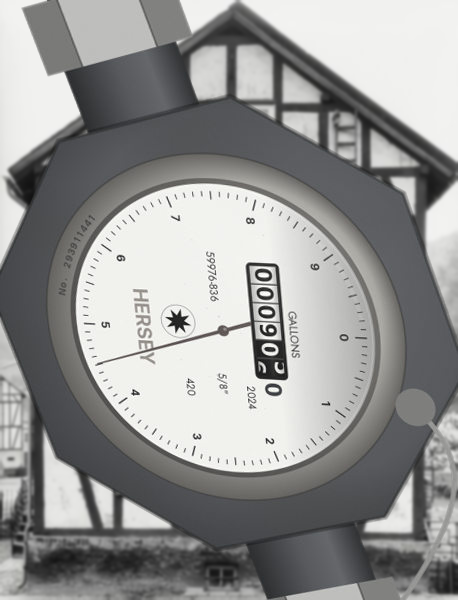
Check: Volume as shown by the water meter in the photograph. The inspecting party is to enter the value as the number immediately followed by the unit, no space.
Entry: 9054.5gal
